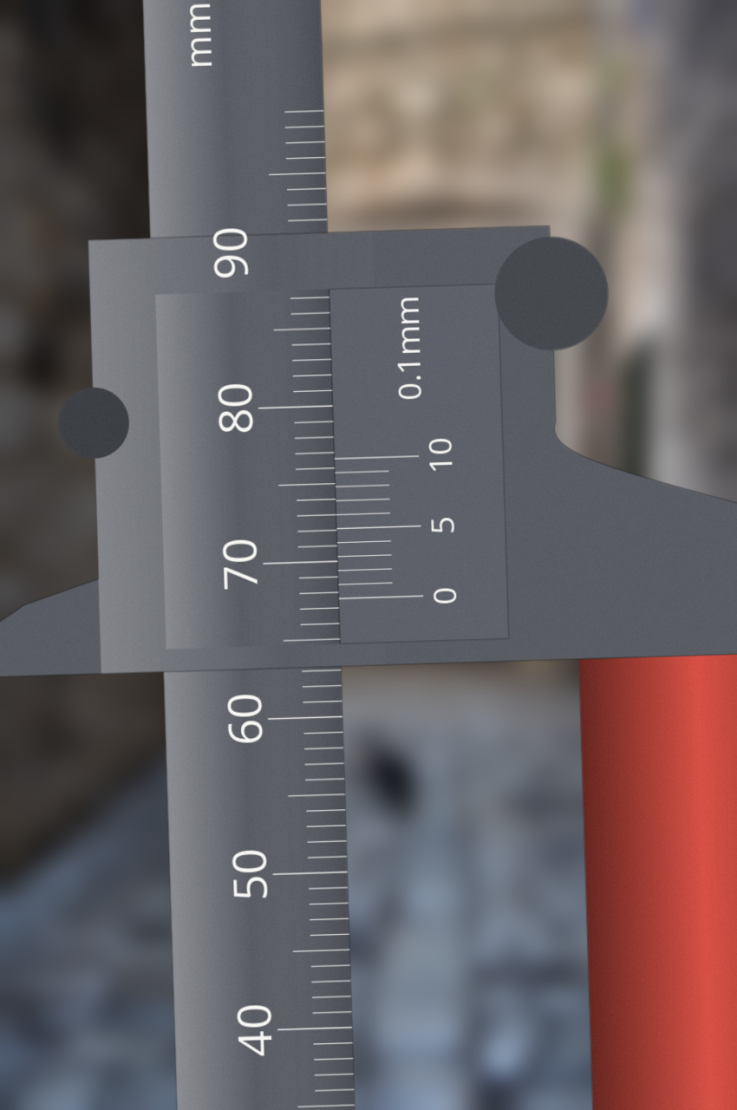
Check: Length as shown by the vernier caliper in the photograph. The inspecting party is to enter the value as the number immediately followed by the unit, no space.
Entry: 67.6mm
